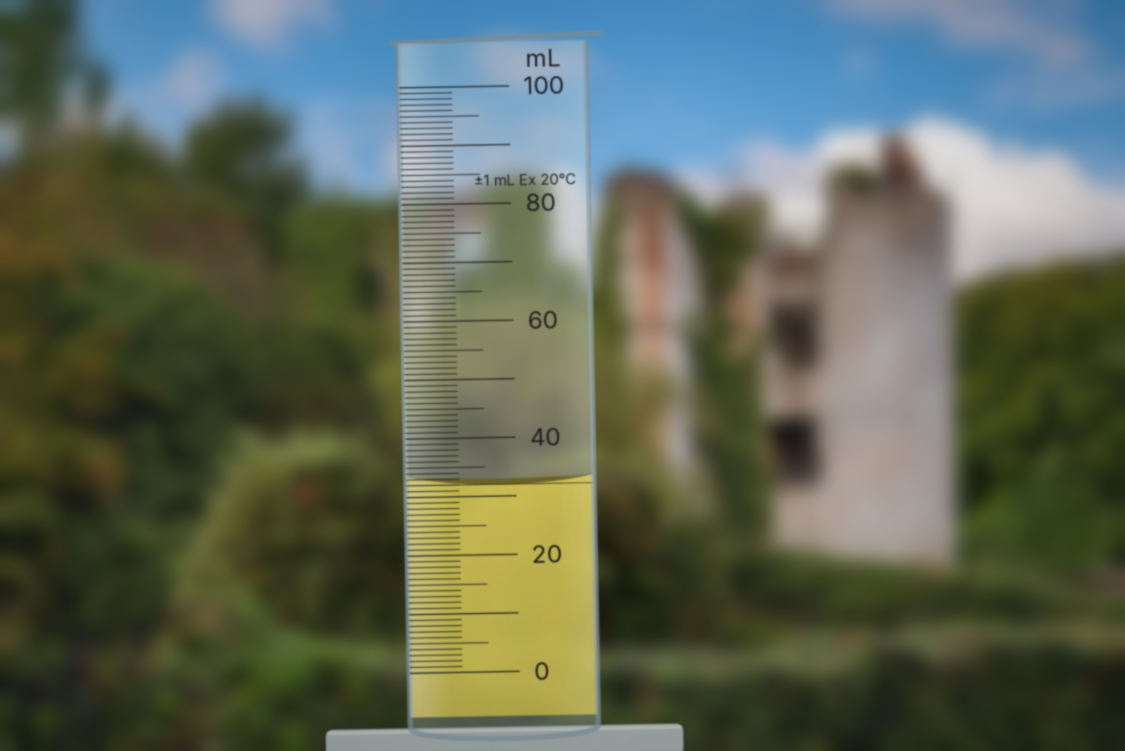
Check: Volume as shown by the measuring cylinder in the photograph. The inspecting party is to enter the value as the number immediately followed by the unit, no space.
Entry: 32mL
